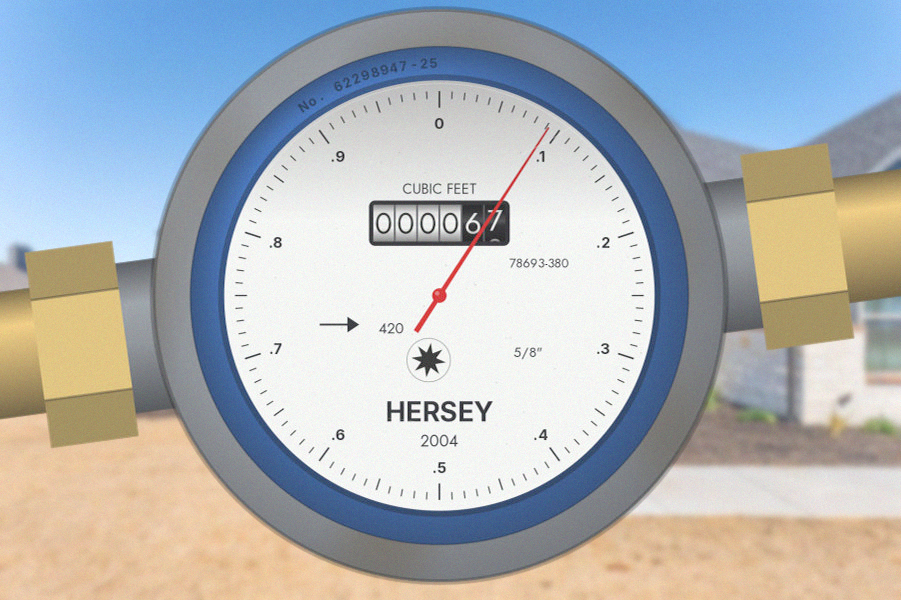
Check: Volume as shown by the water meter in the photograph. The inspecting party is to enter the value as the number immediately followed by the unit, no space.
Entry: 67.09ft³
